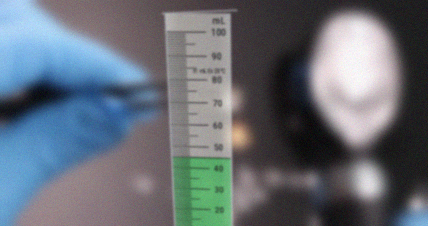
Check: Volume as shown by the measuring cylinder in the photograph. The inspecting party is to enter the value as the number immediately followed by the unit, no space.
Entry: 45mL
